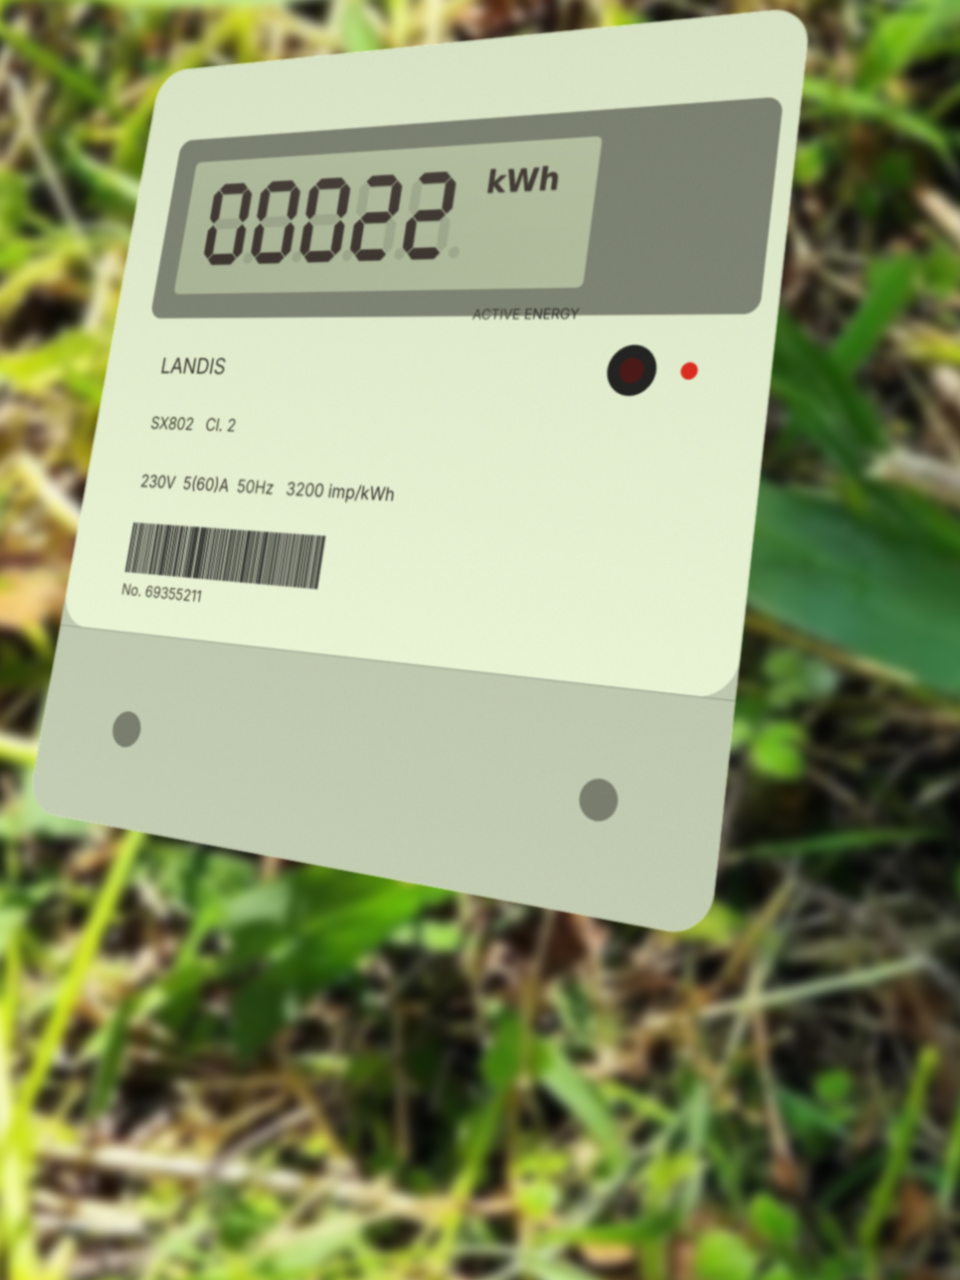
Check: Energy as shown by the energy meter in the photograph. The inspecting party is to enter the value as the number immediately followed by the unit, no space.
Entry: 22kWh
